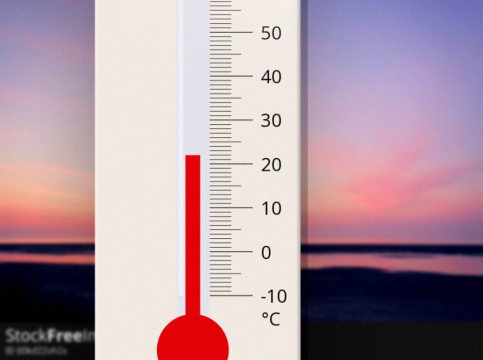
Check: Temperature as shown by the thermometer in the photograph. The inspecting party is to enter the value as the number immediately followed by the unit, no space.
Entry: 22°C
